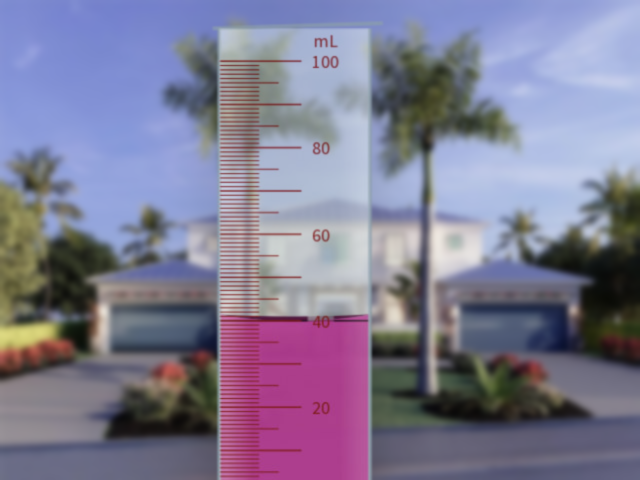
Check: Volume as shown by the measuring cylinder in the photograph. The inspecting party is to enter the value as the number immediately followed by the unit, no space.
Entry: 40mL
